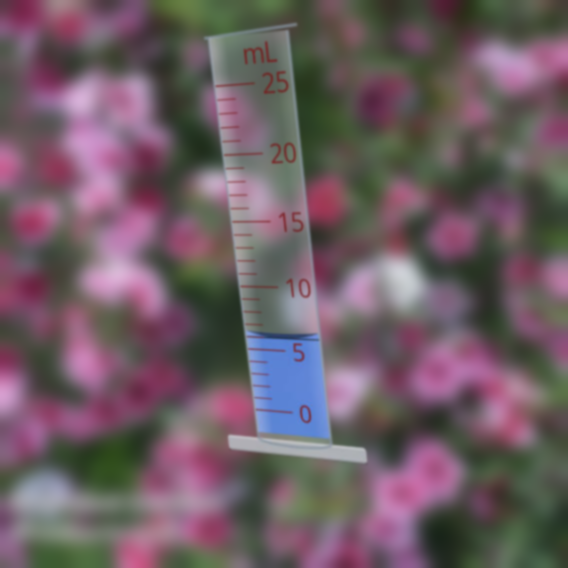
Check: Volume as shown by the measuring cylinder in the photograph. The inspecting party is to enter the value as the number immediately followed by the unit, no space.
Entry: 6mL
